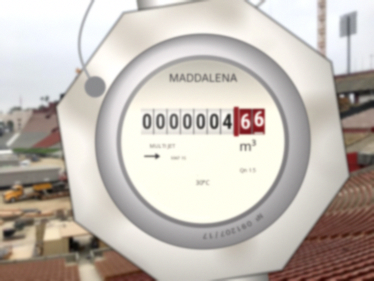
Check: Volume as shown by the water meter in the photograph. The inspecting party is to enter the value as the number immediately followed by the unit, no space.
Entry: 4.66m³
